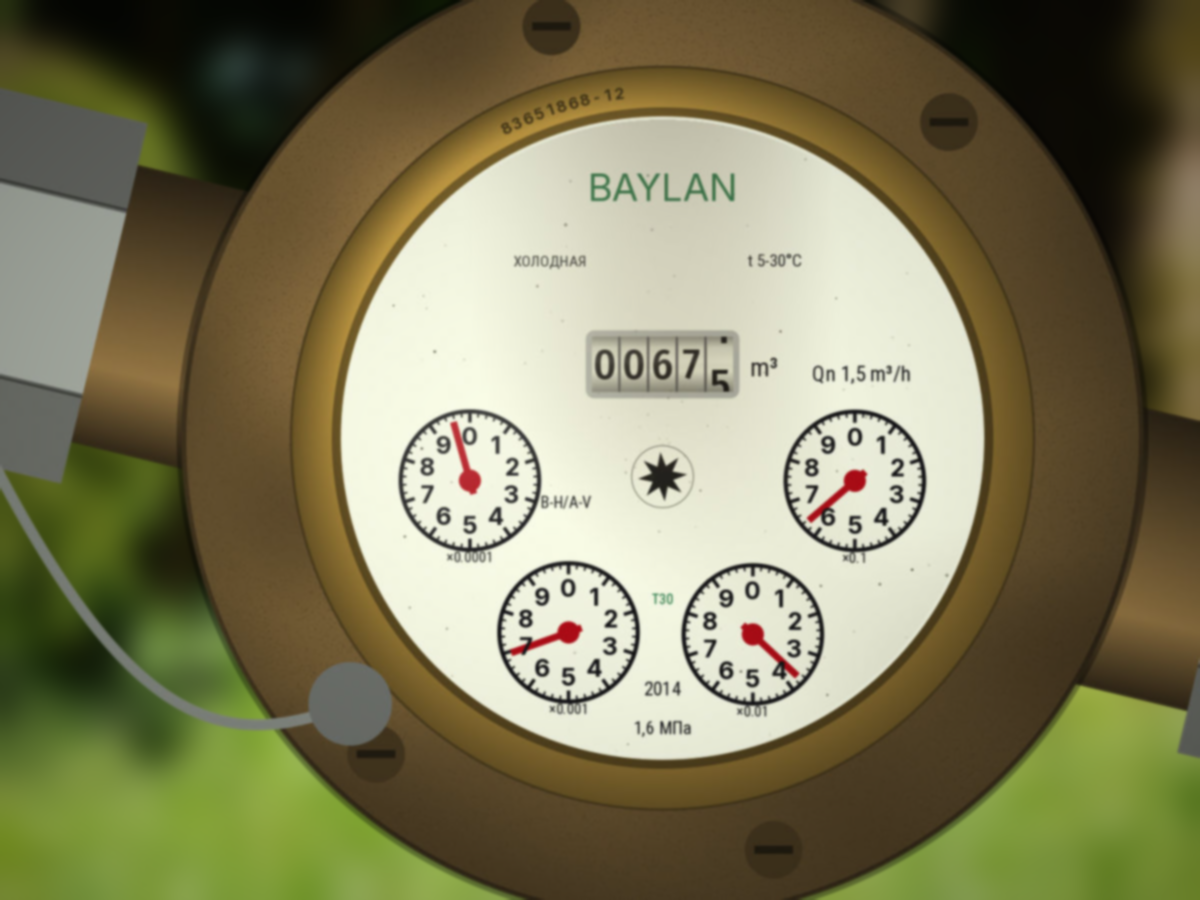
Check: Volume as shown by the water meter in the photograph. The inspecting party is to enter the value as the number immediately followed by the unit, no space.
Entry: 674.6369m³
